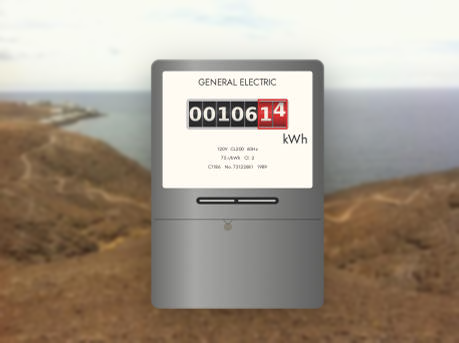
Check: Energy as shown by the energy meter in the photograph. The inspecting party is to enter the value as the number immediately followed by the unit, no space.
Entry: 106.14kWh
